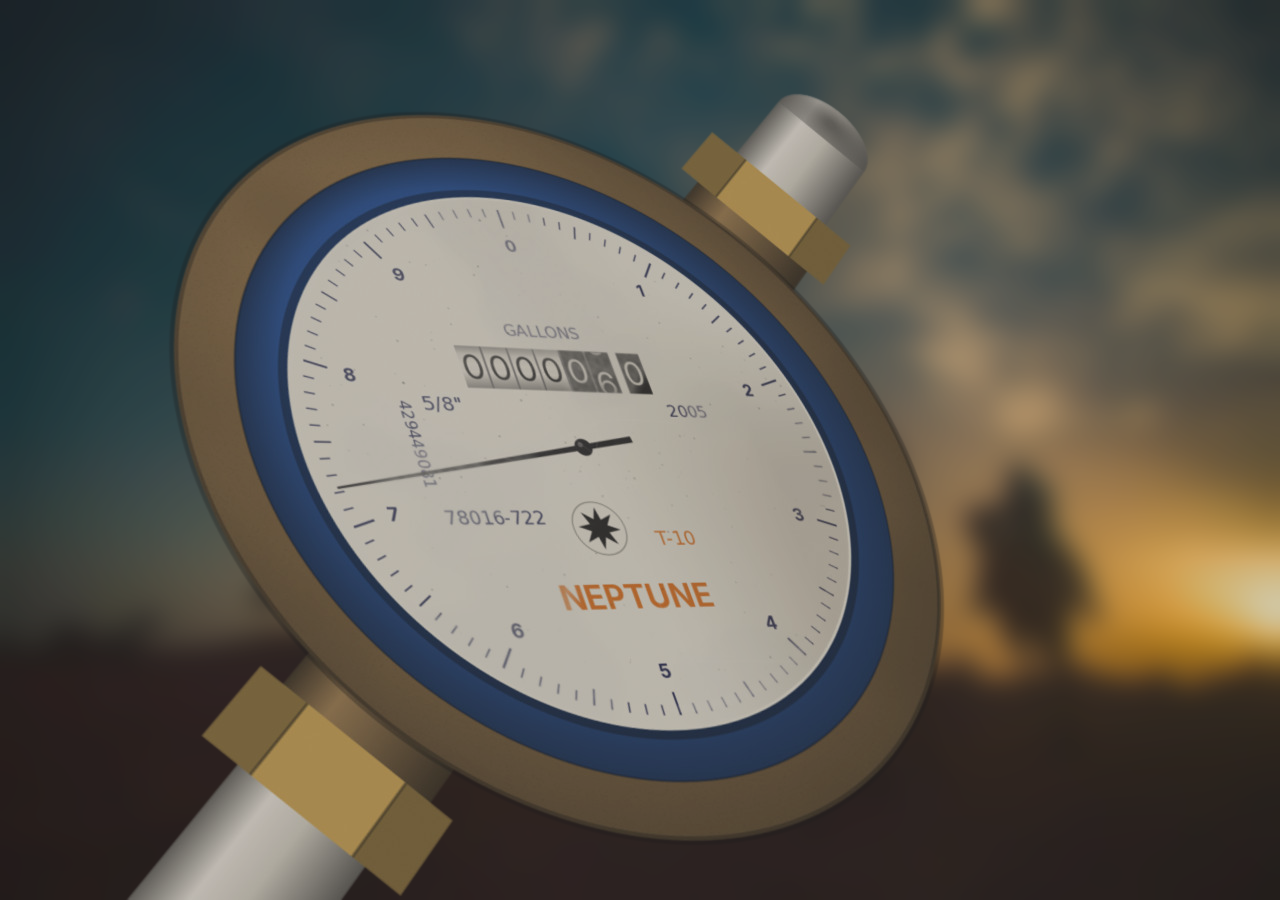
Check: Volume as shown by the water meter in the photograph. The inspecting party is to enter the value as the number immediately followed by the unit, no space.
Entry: 57.2gal
